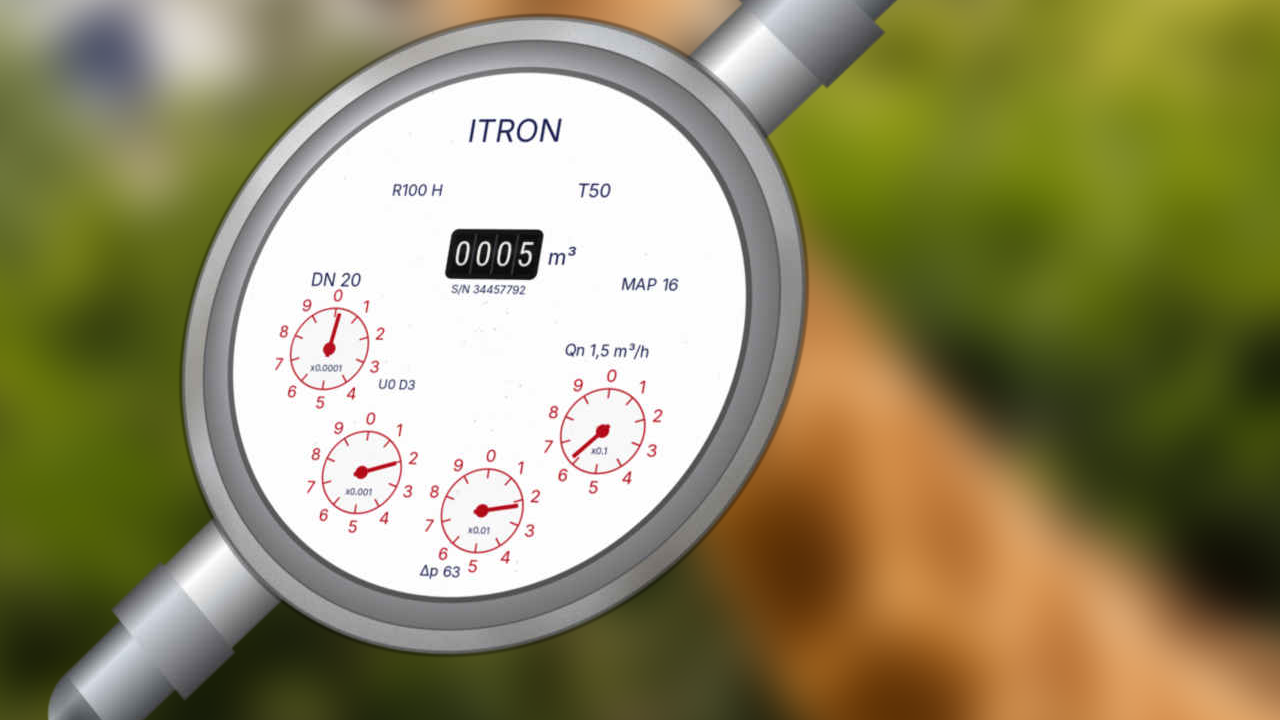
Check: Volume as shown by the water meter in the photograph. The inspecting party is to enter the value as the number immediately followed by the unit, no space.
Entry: 5.6220m³
